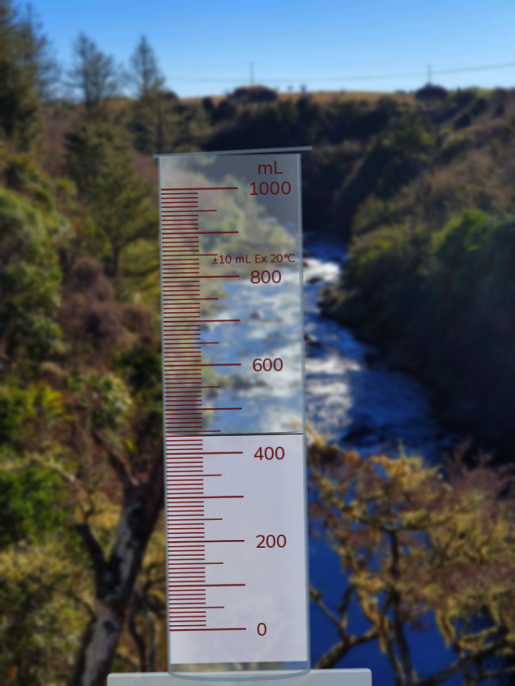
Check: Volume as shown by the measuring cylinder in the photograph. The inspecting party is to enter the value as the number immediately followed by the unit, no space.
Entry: 440mL
